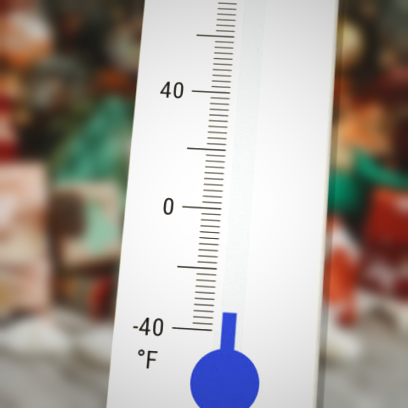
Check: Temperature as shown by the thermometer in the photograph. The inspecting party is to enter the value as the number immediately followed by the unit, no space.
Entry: -34°F
